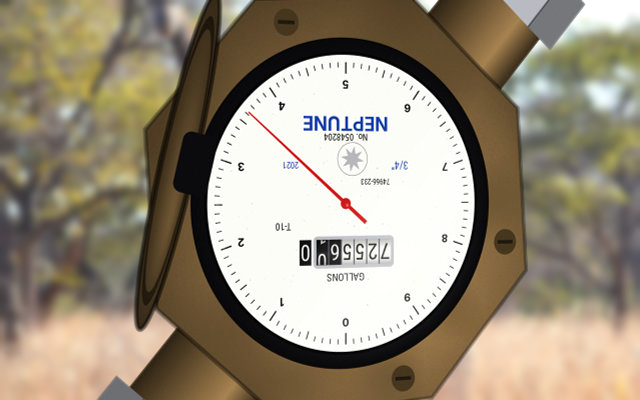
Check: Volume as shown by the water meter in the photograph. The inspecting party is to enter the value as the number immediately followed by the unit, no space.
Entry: 7255603.6gal
